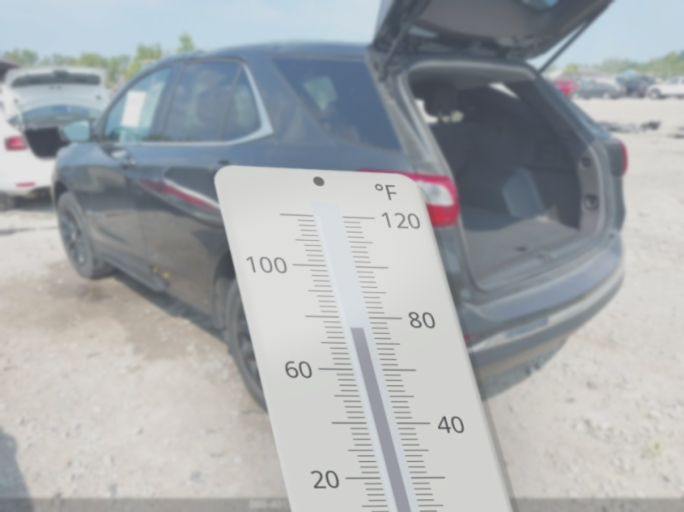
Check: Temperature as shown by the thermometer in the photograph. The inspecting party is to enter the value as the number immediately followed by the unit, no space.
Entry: 76°F
